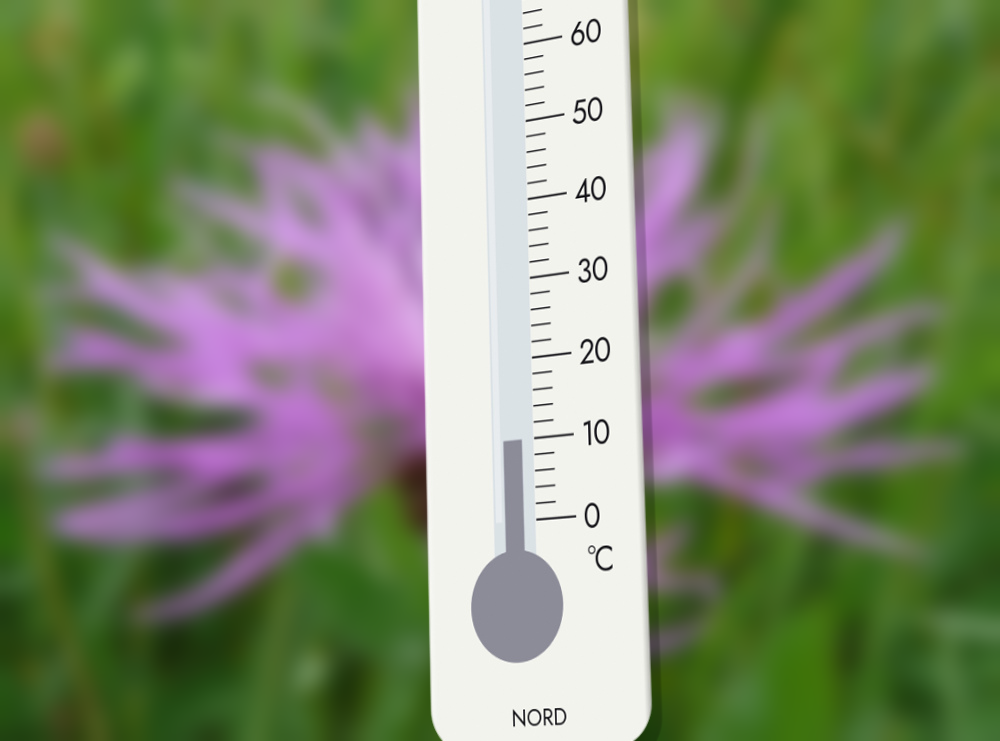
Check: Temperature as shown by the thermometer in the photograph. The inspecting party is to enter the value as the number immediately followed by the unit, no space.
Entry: 10°C
